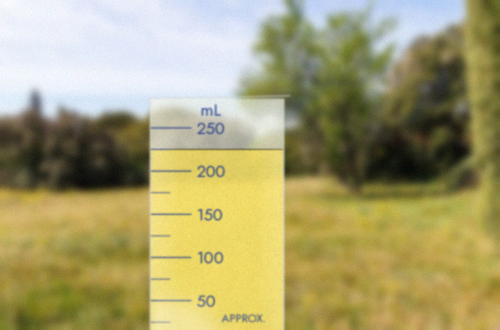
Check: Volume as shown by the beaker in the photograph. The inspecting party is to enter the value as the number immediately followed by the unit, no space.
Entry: 225mL
